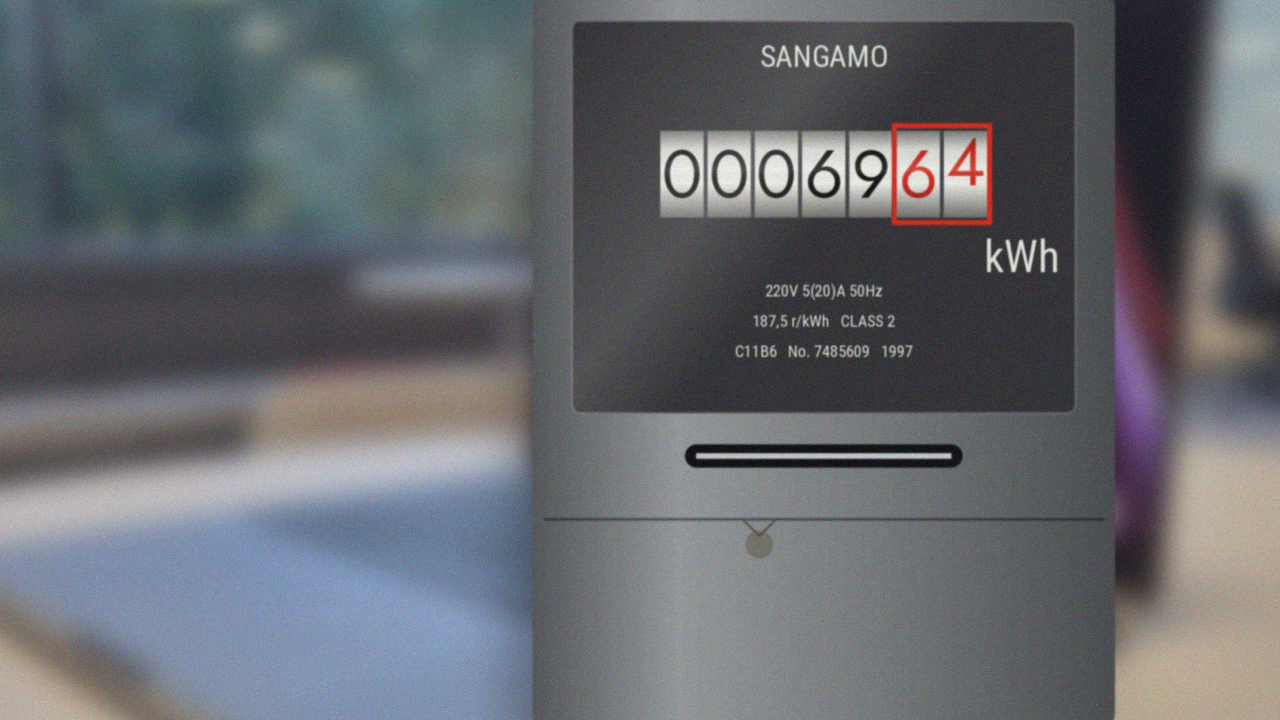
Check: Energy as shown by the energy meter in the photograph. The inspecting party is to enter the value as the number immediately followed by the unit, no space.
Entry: 69.64kWh
